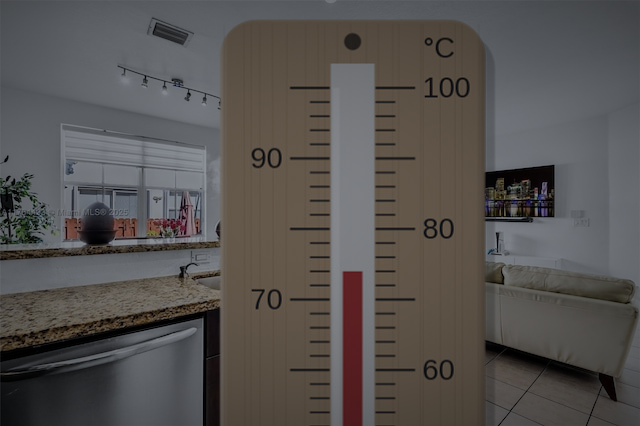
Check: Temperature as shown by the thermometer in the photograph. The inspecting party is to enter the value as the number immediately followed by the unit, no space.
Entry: 74°C
